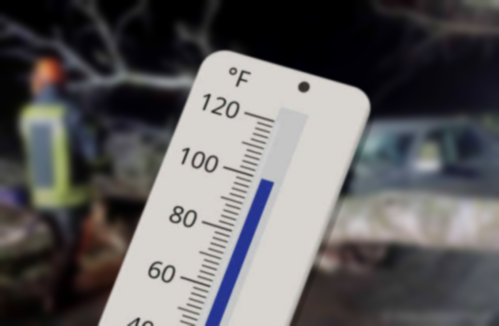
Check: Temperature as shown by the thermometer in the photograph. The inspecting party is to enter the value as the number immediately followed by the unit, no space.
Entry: 100°F
